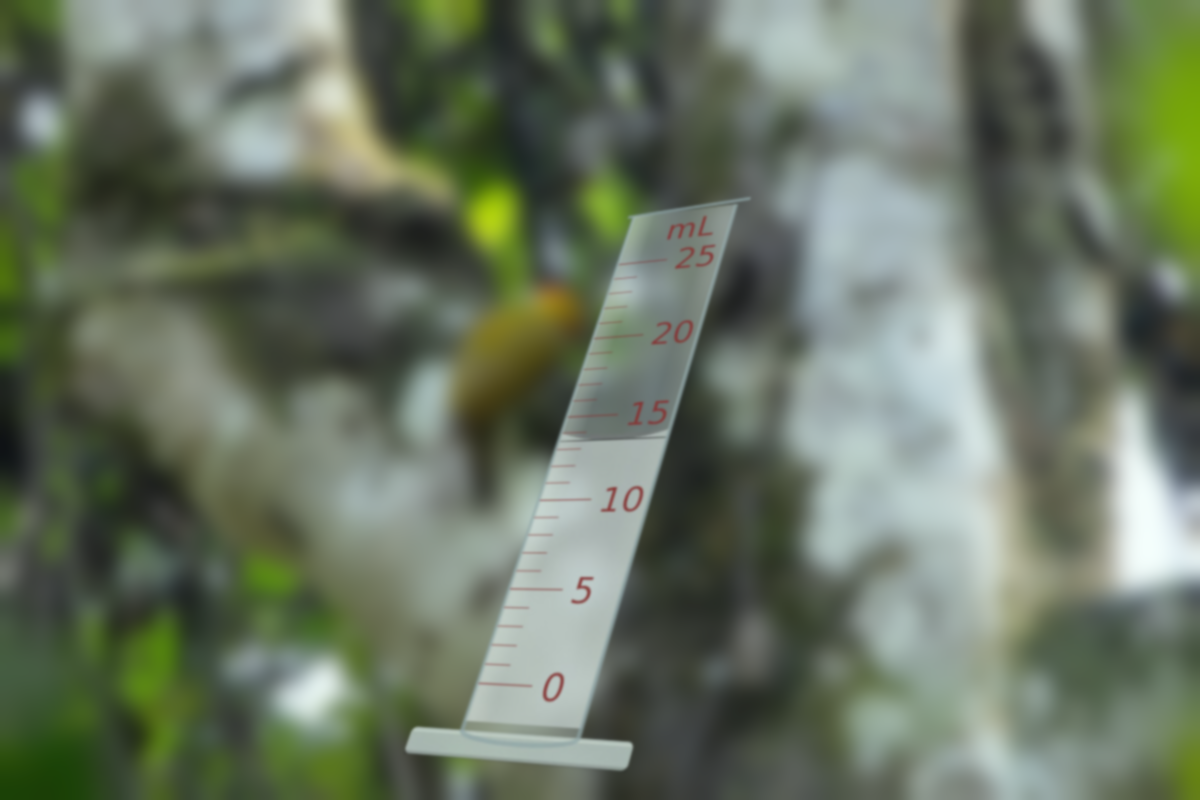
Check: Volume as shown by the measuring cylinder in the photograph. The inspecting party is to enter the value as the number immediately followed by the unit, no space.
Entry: 13.5mL
